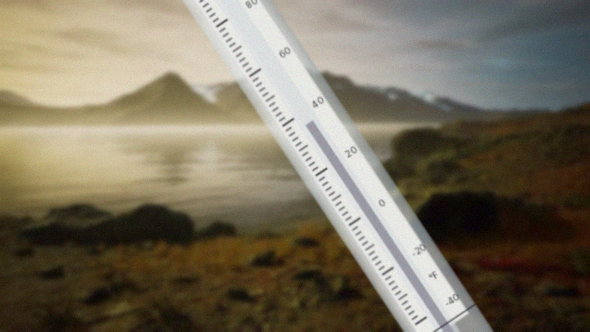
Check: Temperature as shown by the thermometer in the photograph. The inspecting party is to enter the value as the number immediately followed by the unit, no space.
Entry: 36°F
